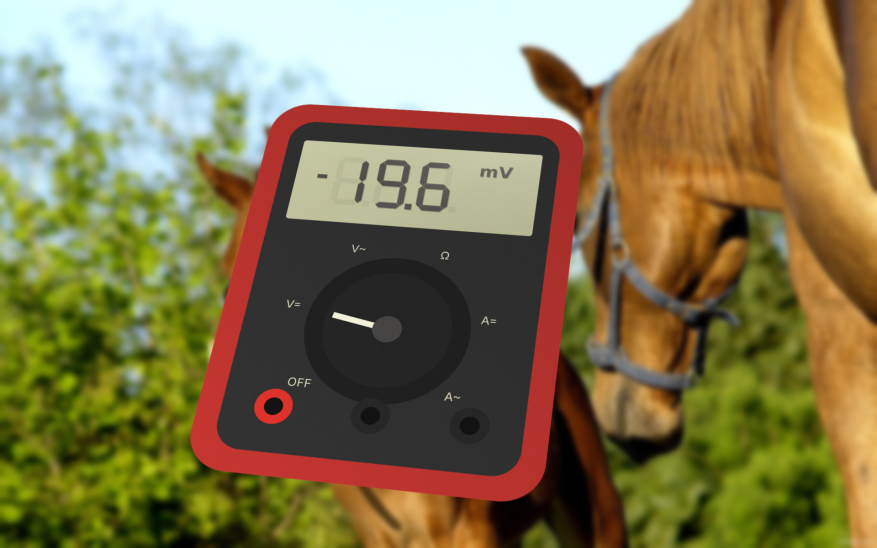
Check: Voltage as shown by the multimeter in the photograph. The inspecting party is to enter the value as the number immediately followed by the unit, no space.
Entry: -19.6mV
